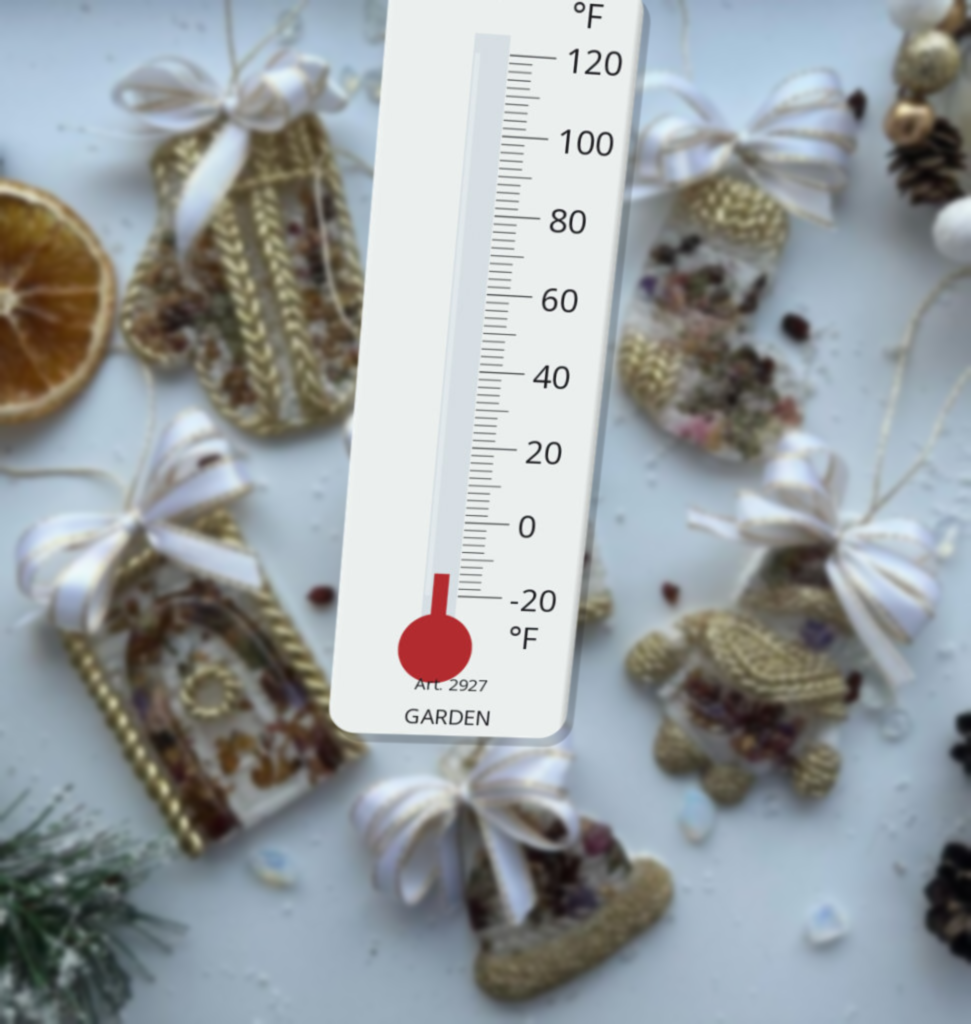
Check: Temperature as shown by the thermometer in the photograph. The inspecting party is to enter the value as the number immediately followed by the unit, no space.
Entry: -14°F
